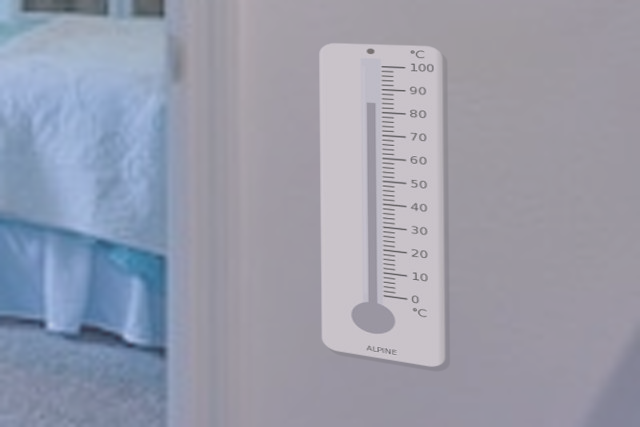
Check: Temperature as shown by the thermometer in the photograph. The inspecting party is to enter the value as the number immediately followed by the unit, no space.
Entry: 84°C
